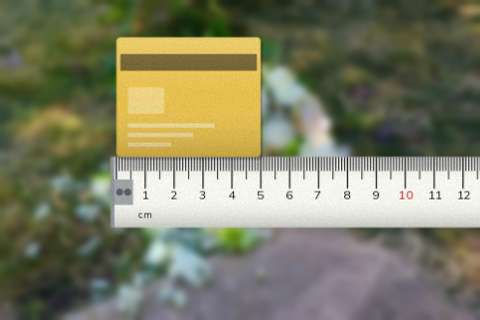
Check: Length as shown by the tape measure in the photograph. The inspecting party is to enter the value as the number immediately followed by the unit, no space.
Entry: 5cm
